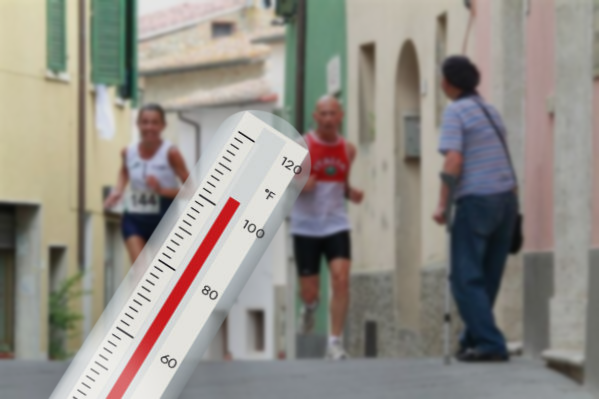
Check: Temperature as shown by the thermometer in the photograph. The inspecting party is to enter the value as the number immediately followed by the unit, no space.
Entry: 104°F
